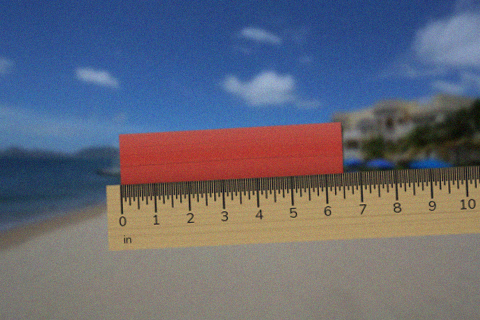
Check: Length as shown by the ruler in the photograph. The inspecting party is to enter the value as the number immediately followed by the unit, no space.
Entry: 6.5in
